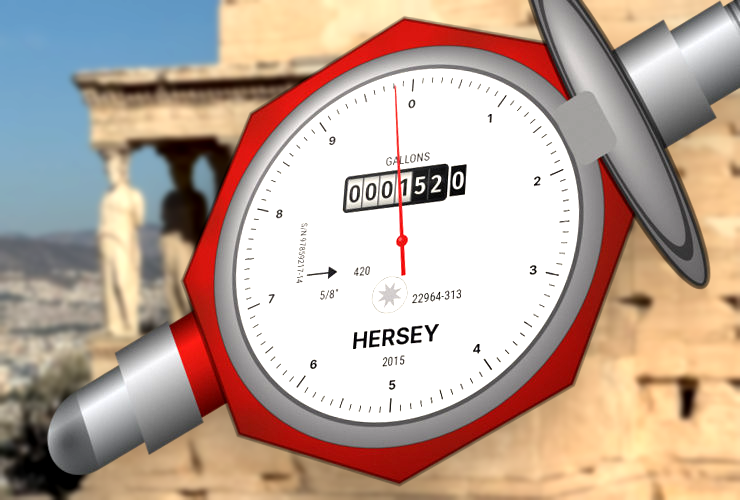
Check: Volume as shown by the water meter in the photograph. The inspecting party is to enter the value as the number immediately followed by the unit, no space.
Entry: 1519.8gal
